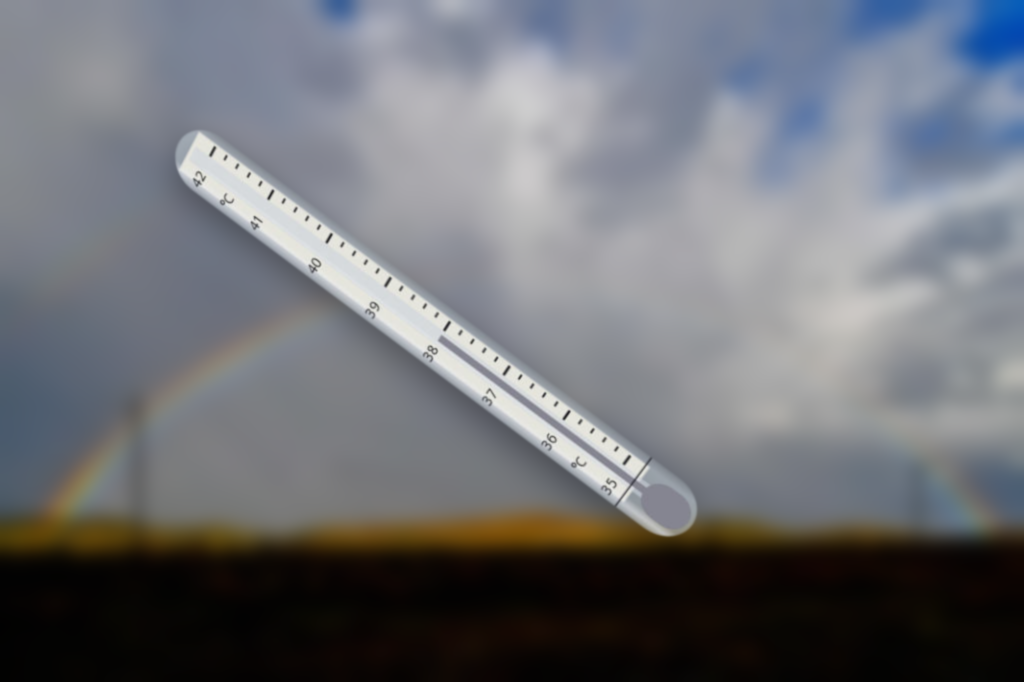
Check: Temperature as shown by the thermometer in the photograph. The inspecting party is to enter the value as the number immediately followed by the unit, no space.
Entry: 38°C
